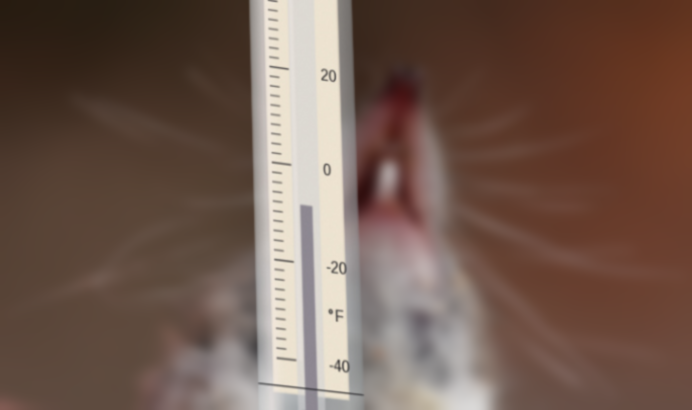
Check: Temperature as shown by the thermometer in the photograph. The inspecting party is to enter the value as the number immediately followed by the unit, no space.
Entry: -8°F
